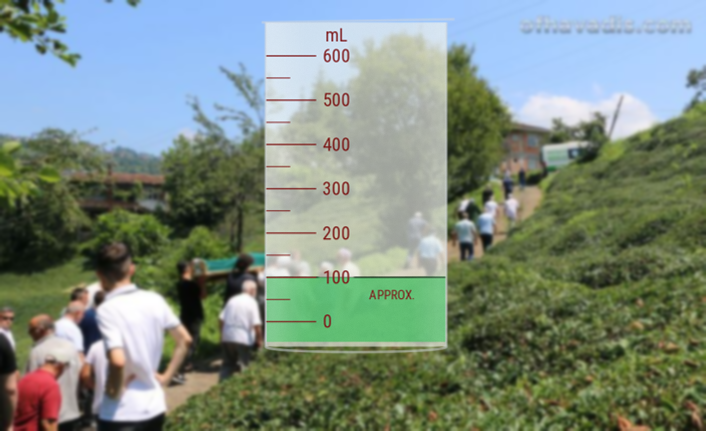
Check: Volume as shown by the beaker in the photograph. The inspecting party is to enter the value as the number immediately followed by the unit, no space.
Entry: 100mL
